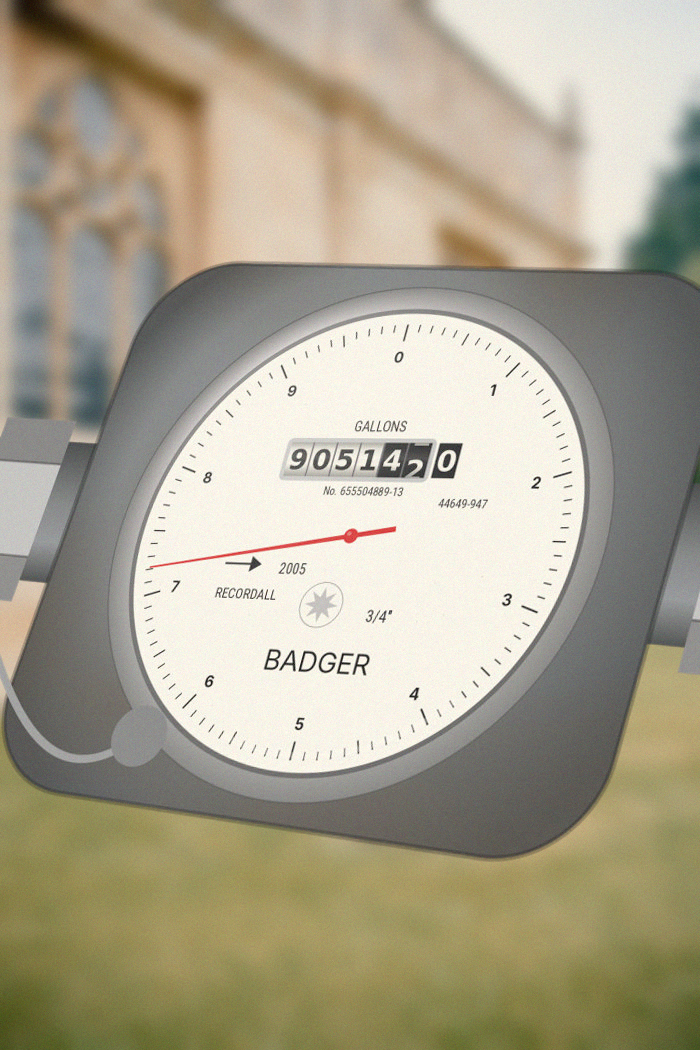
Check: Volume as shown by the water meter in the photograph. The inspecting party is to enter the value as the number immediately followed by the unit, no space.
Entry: 9051417.2gal
